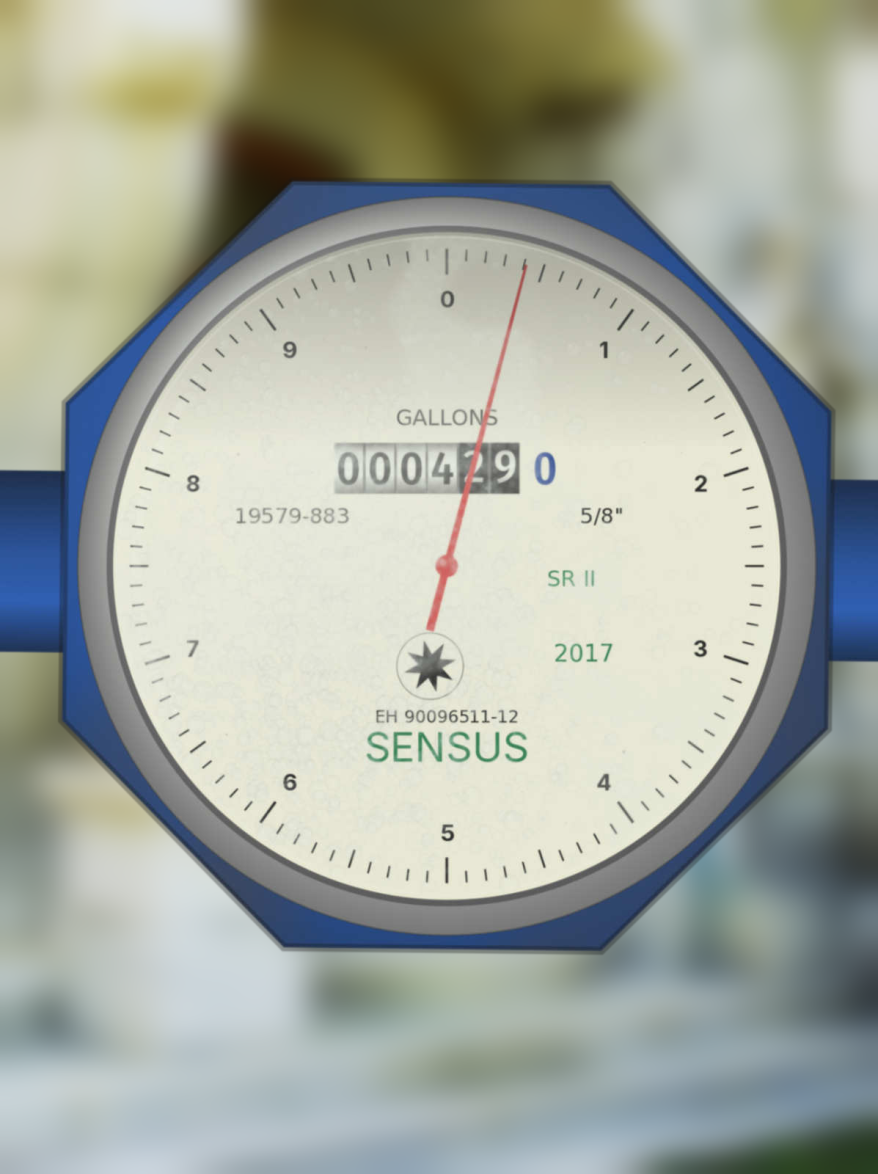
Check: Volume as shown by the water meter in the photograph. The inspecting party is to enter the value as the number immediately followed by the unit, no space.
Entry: 4290.4gal
